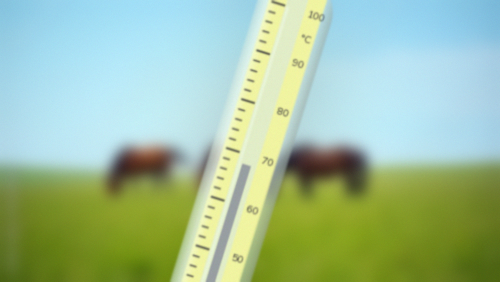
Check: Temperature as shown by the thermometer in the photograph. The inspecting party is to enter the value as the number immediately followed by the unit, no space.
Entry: 68°C
